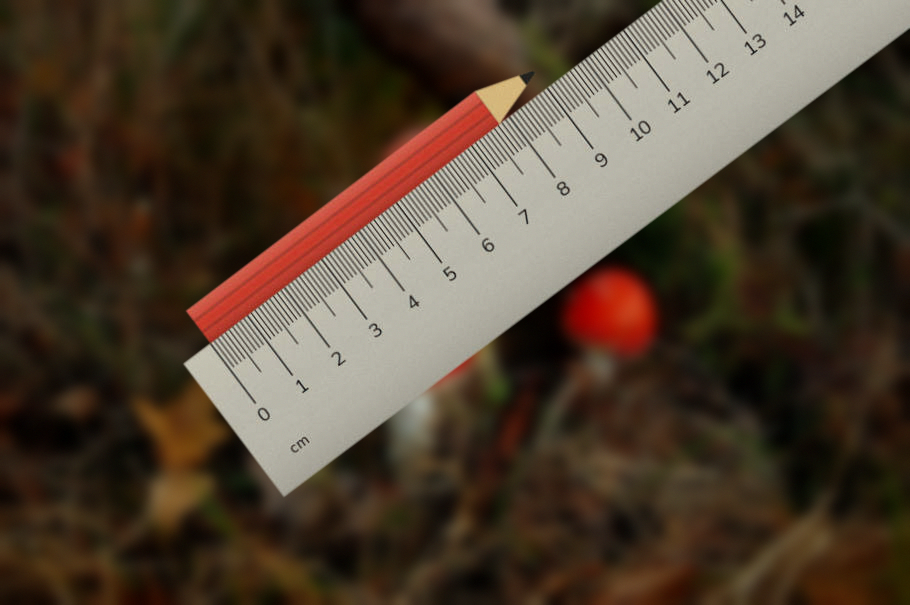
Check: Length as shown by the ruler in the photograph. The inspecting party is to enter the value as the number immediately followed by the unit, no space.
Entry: 9cm
